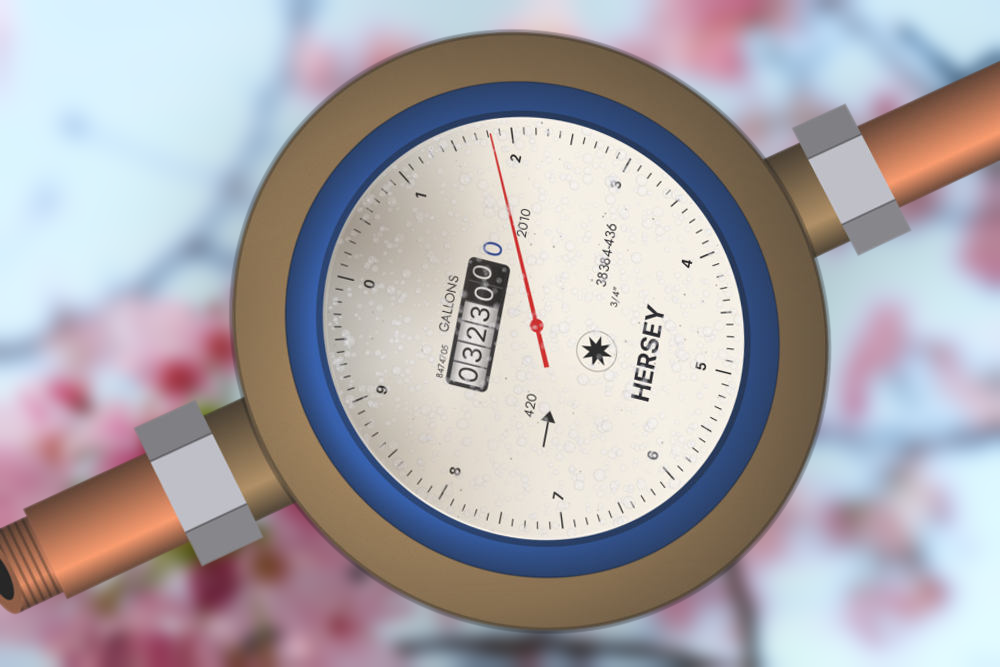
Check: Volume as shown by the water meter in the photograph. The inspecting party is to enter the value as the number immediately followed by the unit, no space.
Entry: 323001.8gal
